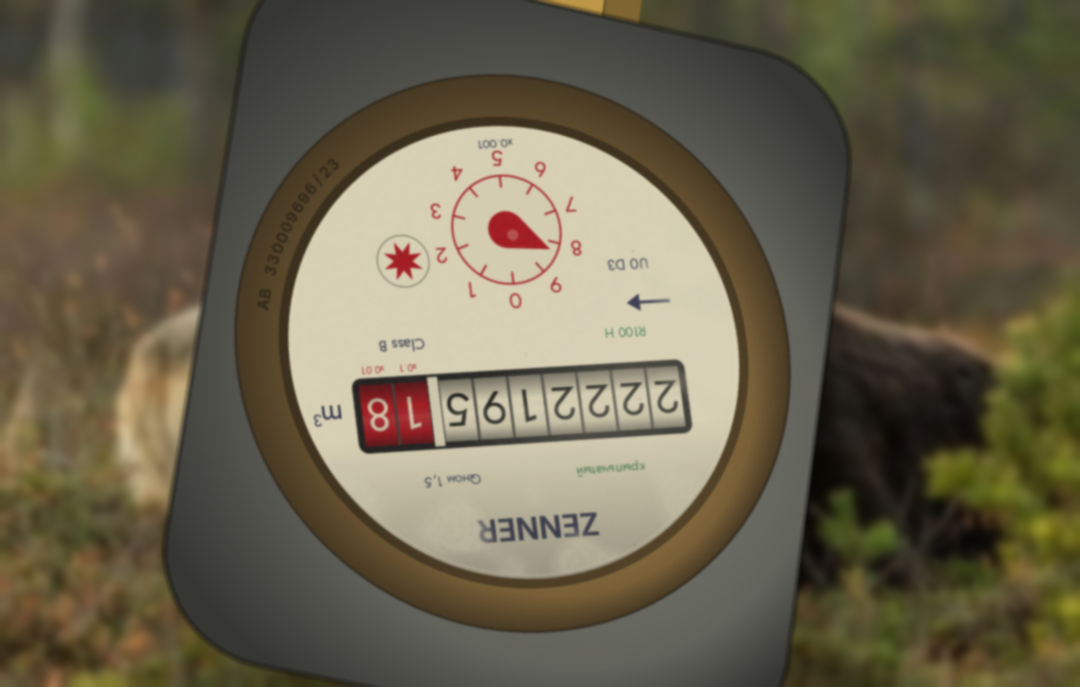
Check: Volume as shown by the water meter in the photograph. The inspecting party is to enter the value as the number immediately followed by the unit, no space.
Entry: 2222195.188m³
